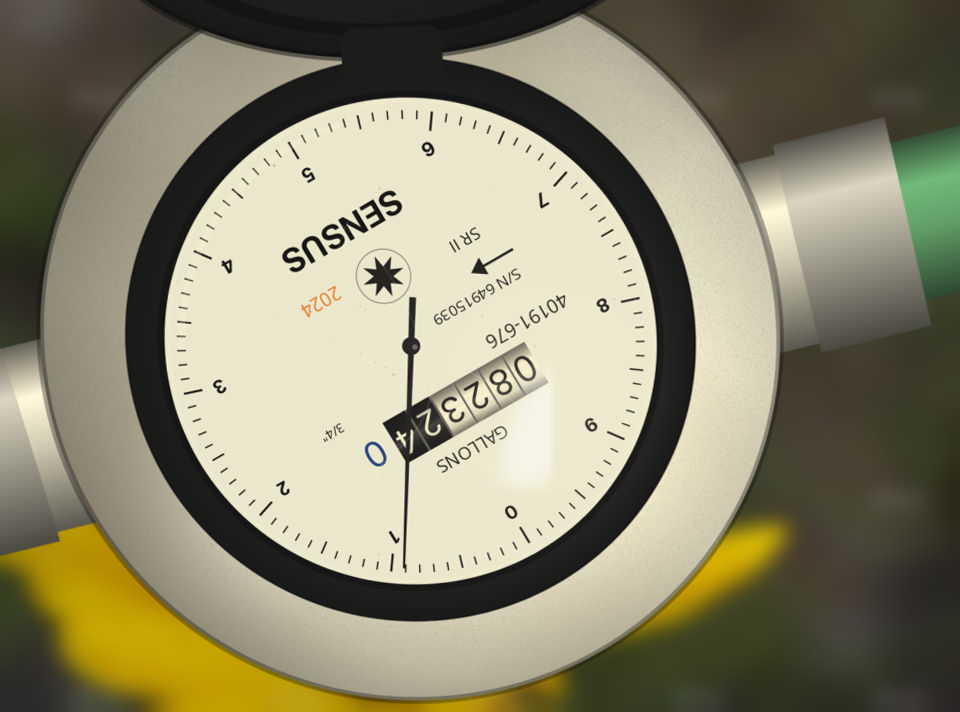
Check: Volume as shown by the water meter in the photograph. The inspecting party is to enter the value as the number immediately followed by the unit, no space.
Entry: 823240.9gal
